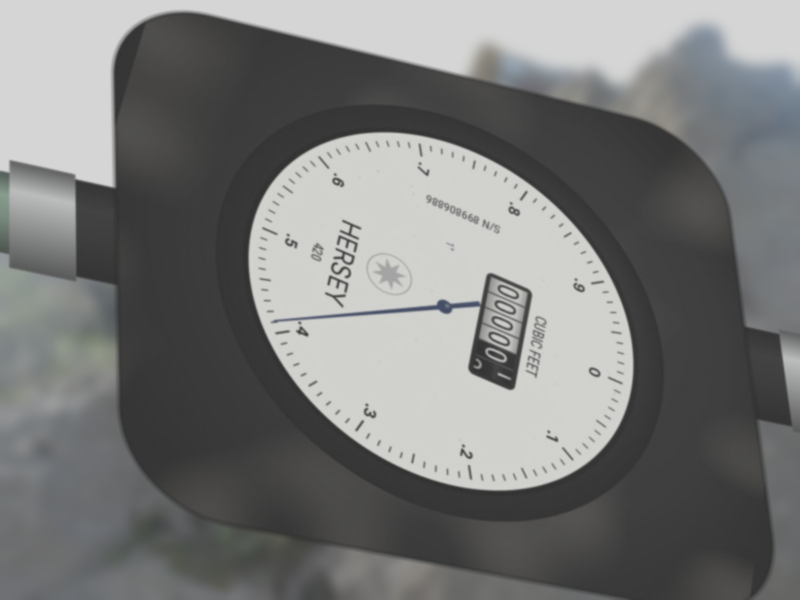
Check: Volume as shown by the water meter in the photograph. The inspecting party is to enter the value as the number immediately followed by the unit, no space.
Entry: 1.41ft³
